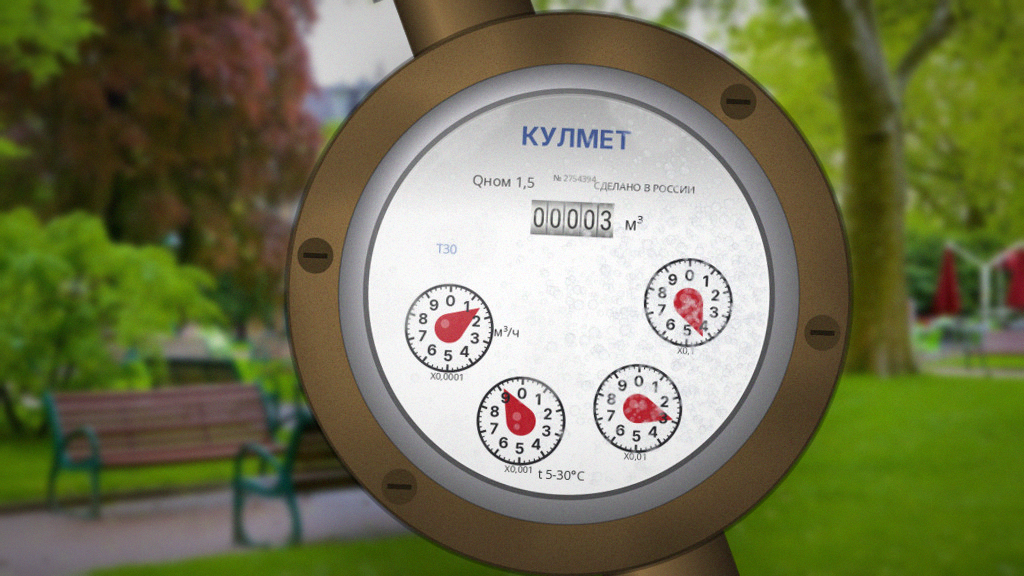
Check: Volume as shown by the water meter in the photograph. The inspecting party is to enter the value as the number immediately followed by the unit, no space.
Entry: 3.4291m³
